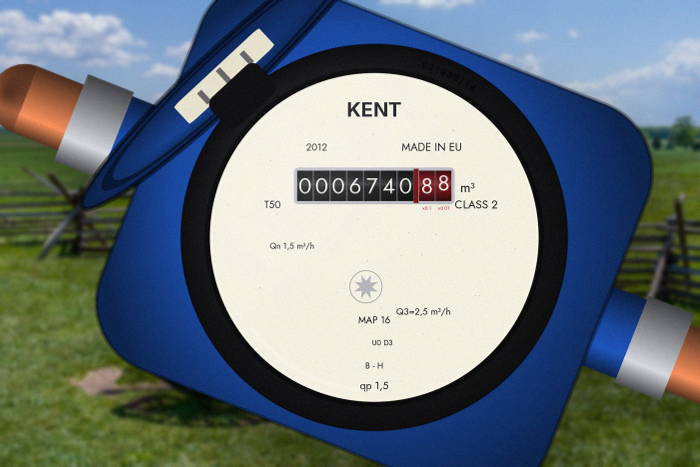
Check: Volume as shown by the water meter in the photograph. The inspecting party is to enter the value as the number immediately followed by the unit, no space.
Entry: 6740.88m³
